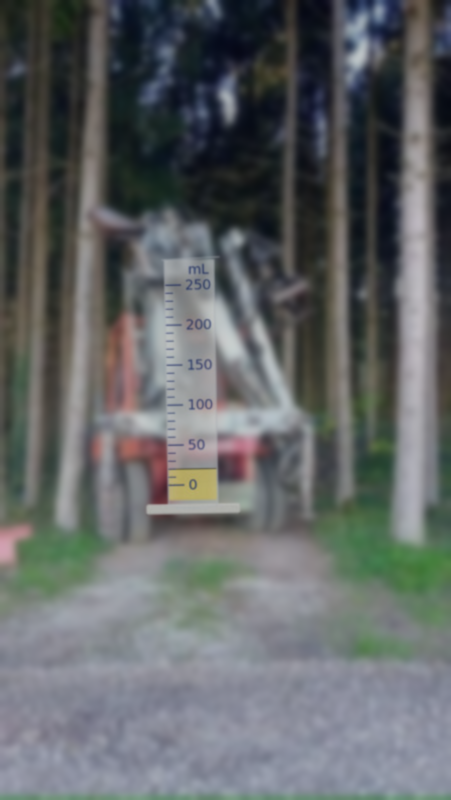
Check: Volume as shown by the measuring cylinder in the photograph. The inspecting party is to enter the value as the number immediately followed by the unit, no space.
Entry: 20mL
